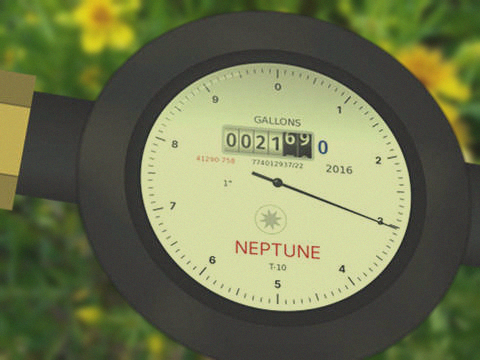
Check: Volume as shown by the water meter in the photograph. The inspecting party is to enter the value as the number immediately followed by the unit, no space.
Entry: 21693.0gal
